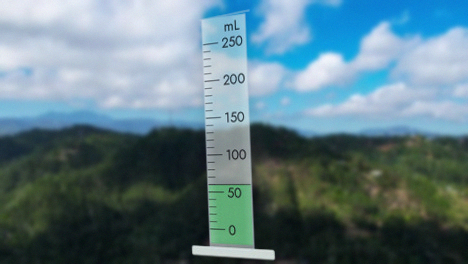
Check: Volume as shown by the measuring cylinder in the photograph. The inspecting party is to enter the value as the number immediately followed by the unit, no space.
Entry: 60mL
